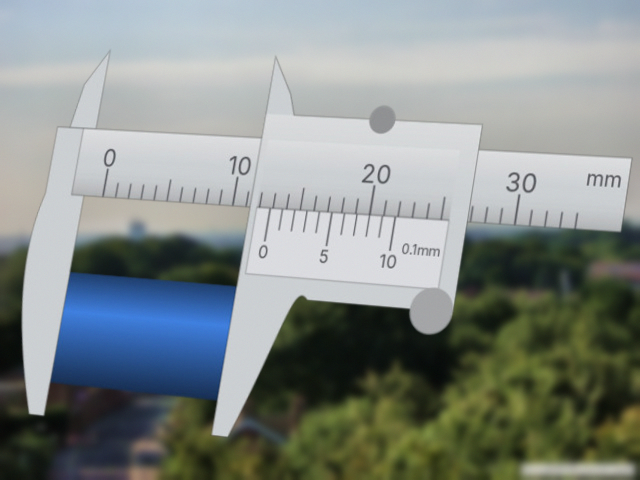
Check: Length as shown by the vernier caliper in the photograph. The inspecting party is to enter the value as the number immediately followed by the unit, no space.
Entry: 12.8mm
